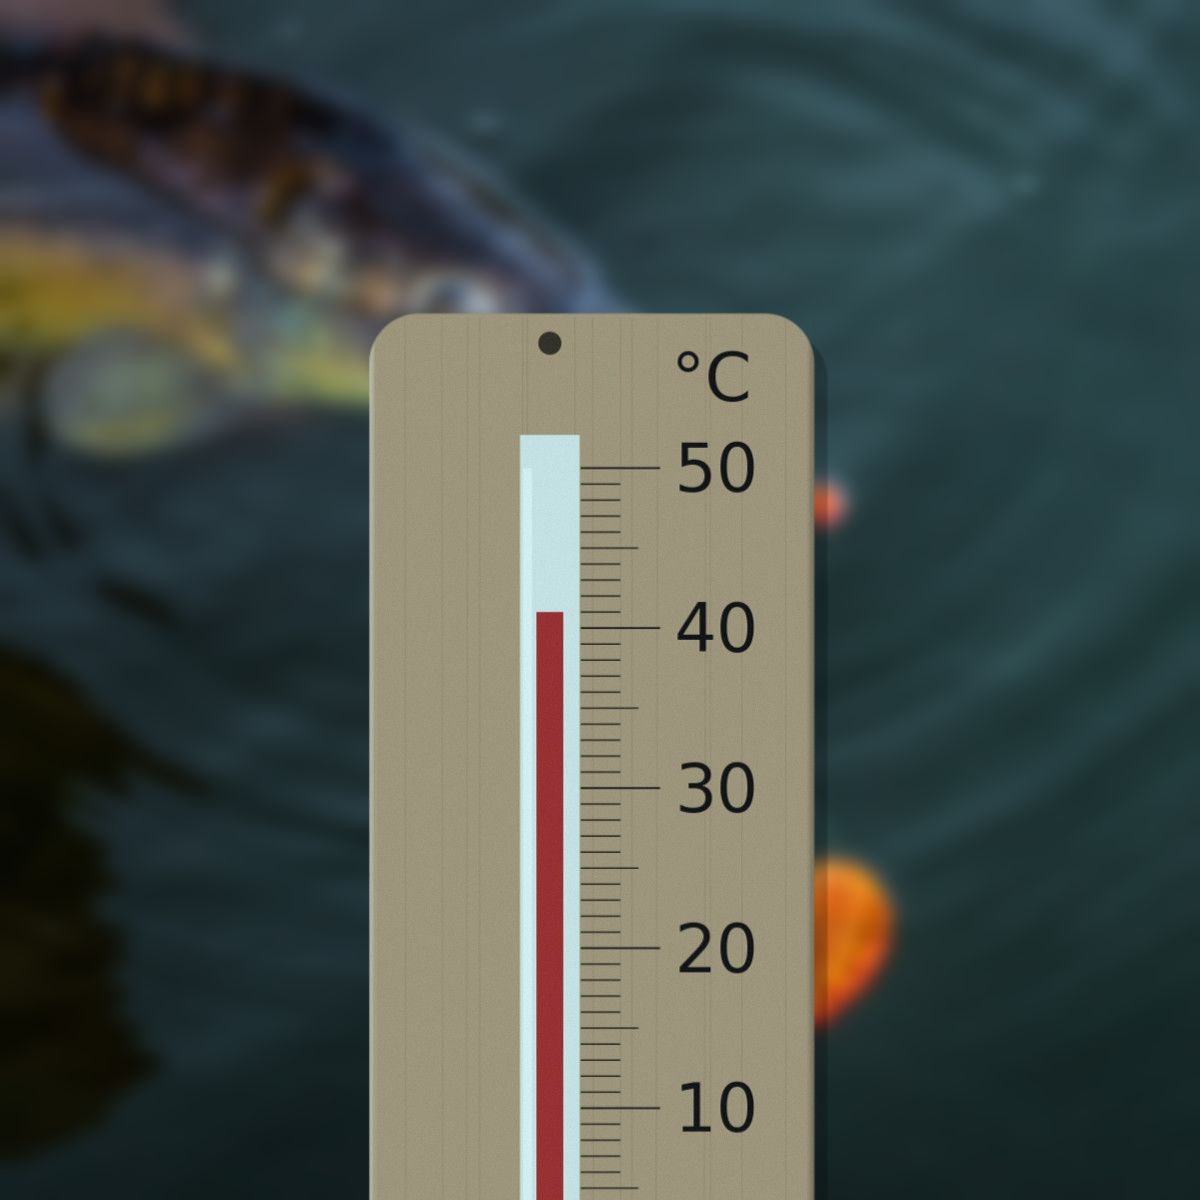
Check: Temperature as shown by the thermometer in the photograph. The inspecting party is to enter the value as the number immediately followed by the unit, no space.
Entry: 41°C
